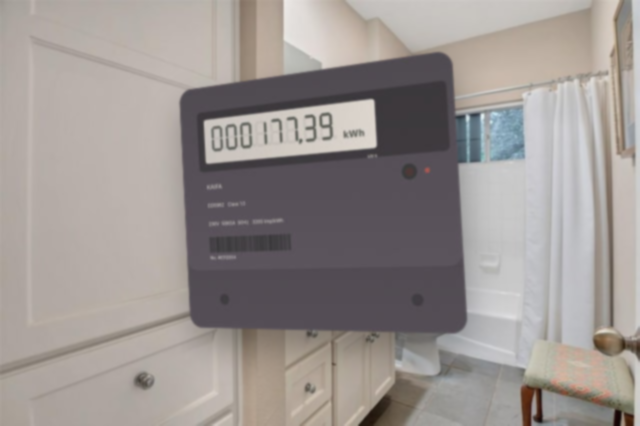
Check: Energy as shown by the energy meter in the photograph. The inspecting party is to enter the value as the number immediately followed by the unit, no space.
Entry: 177.39kWh
